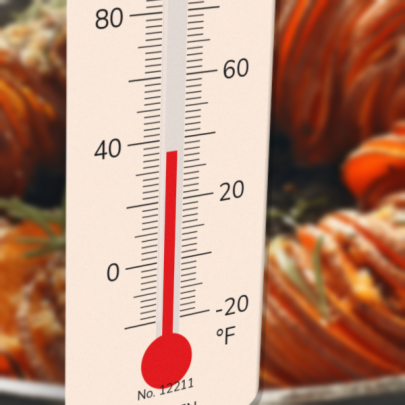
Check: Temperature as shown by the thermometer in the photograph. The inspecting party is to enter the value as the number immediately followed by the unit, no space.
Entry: 36°F
